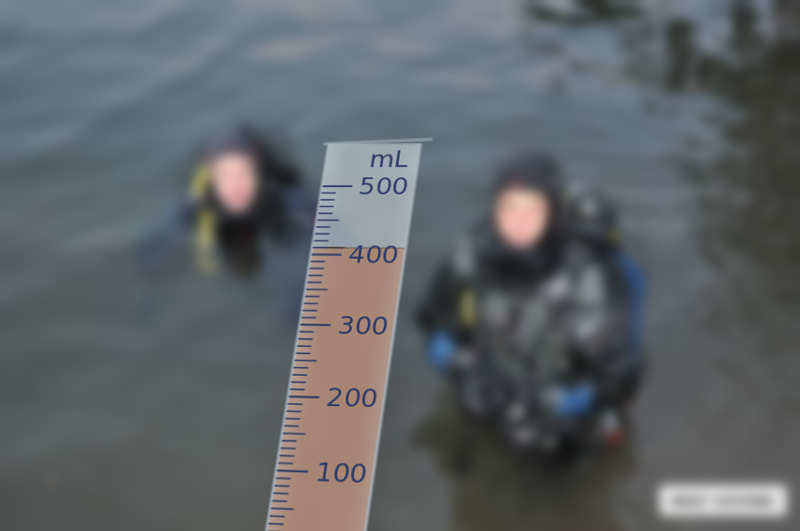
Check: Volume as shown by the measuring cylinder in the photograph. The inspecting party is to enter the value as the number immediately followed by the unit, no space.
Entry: 410mL
